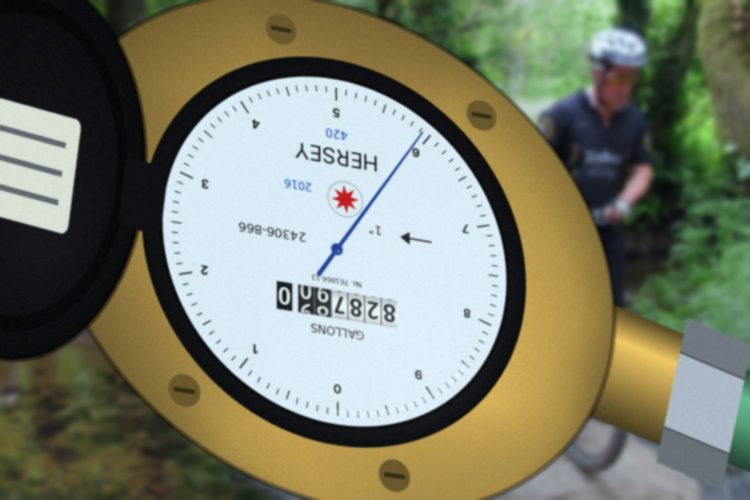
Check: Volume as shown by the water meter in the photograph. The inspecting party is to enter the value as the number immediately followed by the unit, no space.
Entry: 8287895.9gal
